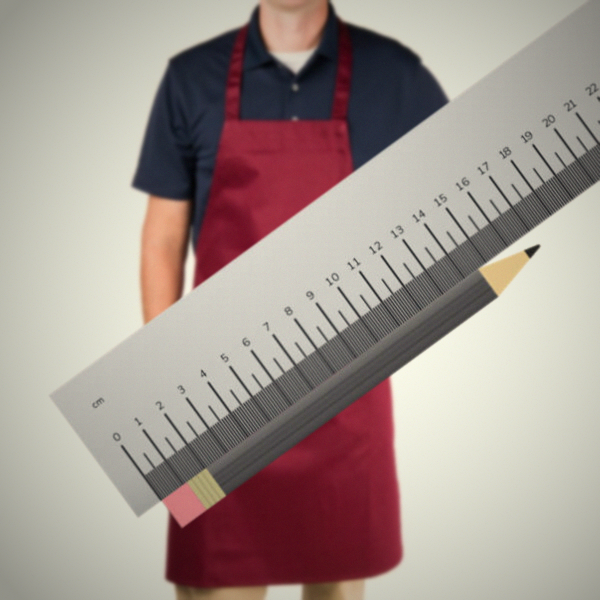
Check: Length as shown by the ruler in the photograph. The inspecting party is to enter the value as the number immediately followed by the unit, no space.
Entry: 17cm
